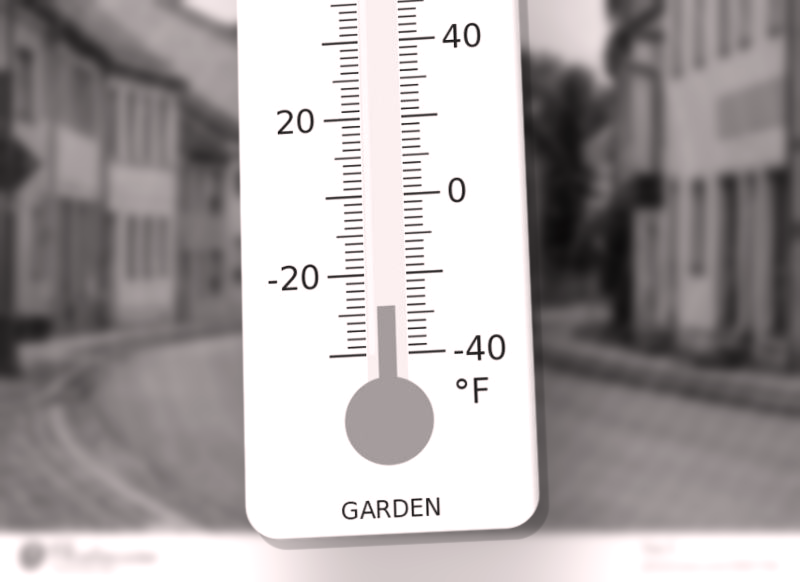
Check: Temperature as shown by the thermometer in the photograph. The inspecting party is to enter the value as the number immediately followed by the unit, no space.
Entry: -28°F
